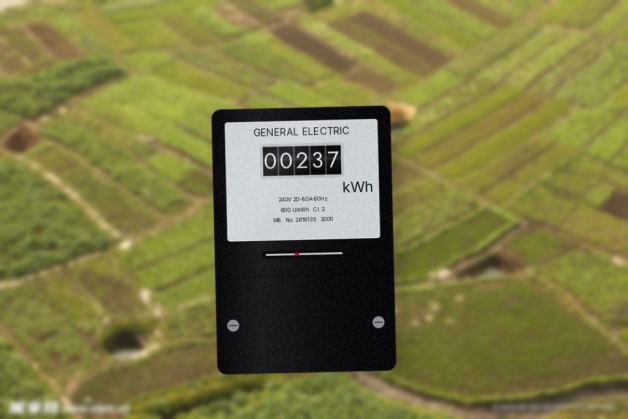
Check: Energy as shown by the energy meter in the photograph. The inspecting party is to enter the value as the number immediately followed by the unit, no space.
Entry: 237kWh
